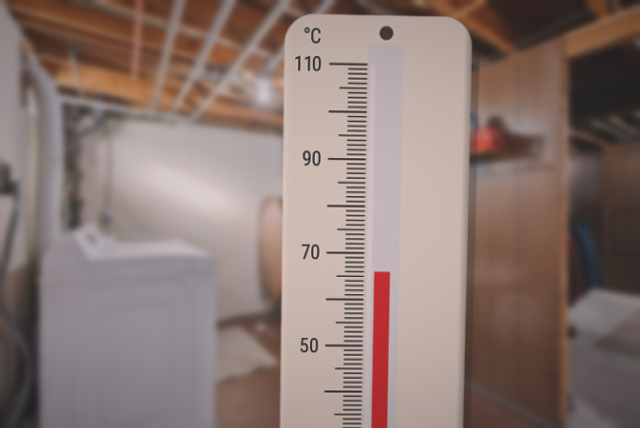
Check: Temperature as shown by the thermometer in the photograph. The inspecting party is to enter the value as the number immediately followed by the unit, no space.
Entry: 66°C
